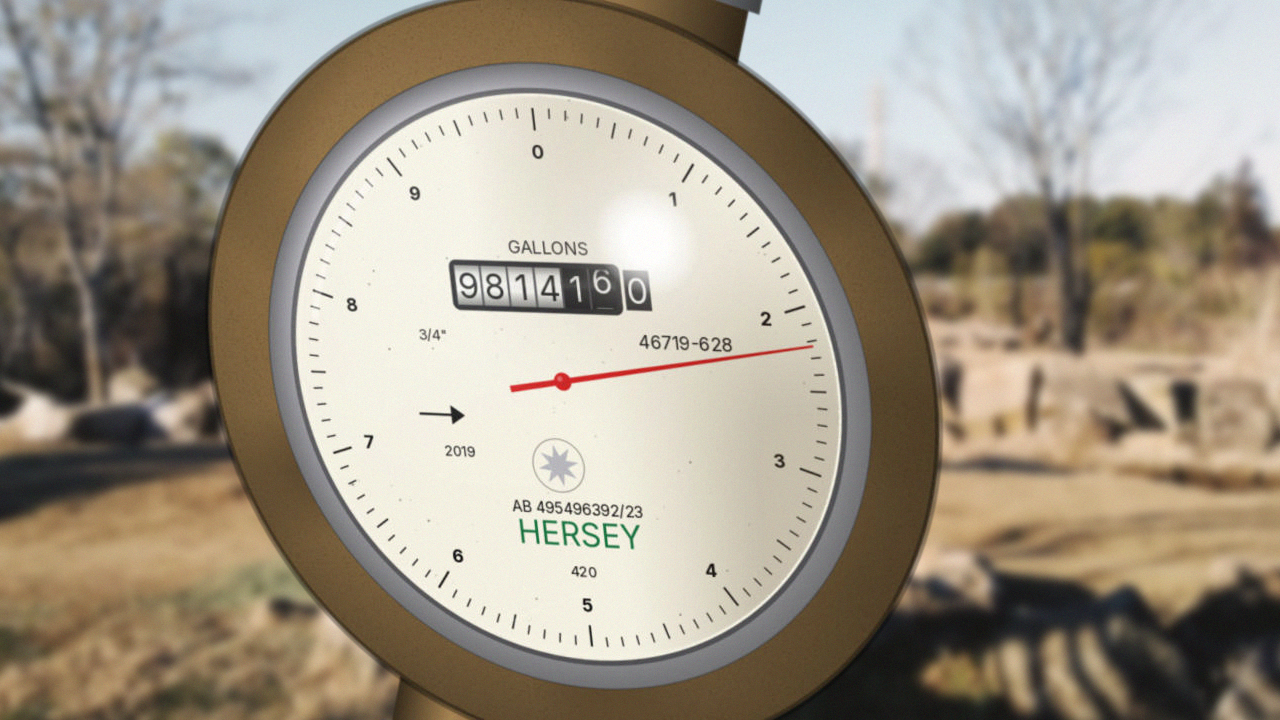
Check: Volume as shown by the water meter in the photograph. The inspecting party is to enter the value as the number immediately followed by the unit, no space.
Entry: 9814162.2gal
